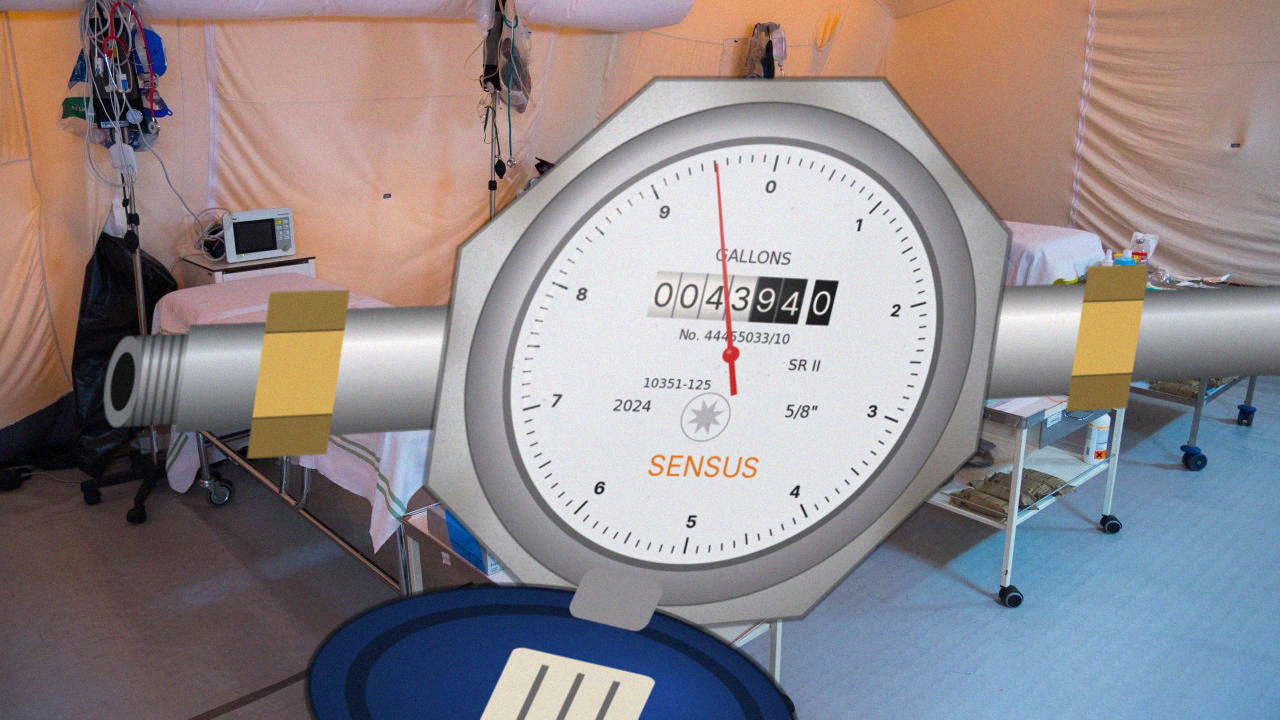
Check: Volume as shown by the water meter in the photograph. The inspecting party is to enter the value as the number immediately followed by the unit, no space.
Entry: 43939.5gal
